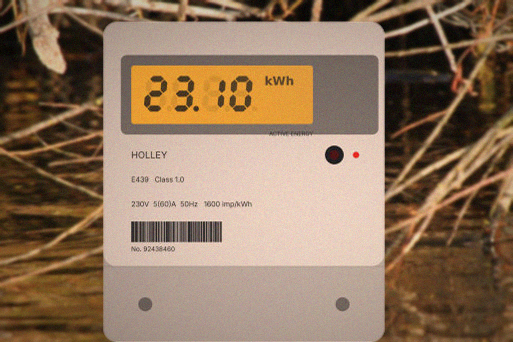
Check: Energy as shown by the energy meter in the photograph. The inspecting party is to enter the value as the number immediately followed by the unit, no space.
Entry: 23.10kWh
